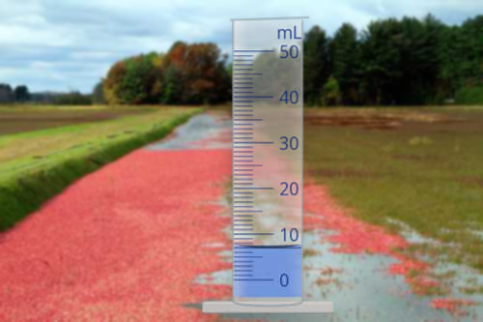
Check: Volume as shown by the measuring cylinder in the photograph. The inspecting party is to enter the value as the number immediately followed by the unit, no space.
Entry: 7mL
